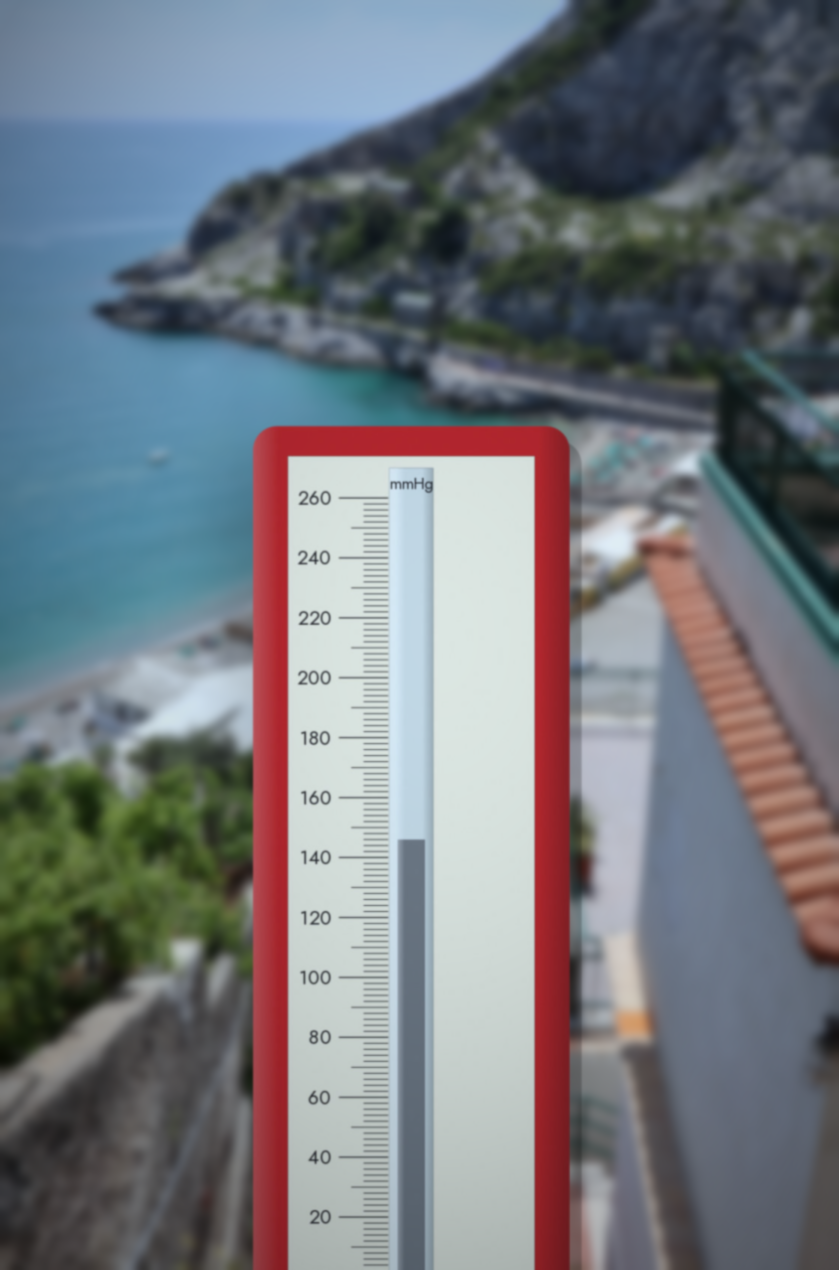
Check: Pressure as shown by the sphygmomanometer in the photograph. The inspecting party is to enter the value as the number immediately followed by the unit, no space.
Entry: 146mmHg
